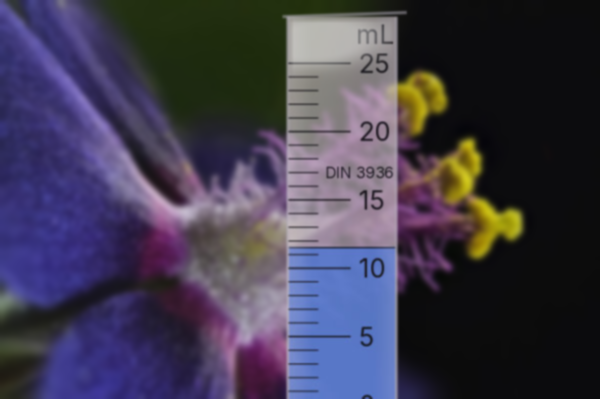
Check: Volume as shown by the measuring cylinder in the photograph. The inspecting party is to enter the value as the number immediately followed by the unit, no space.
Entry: 11.5mL
